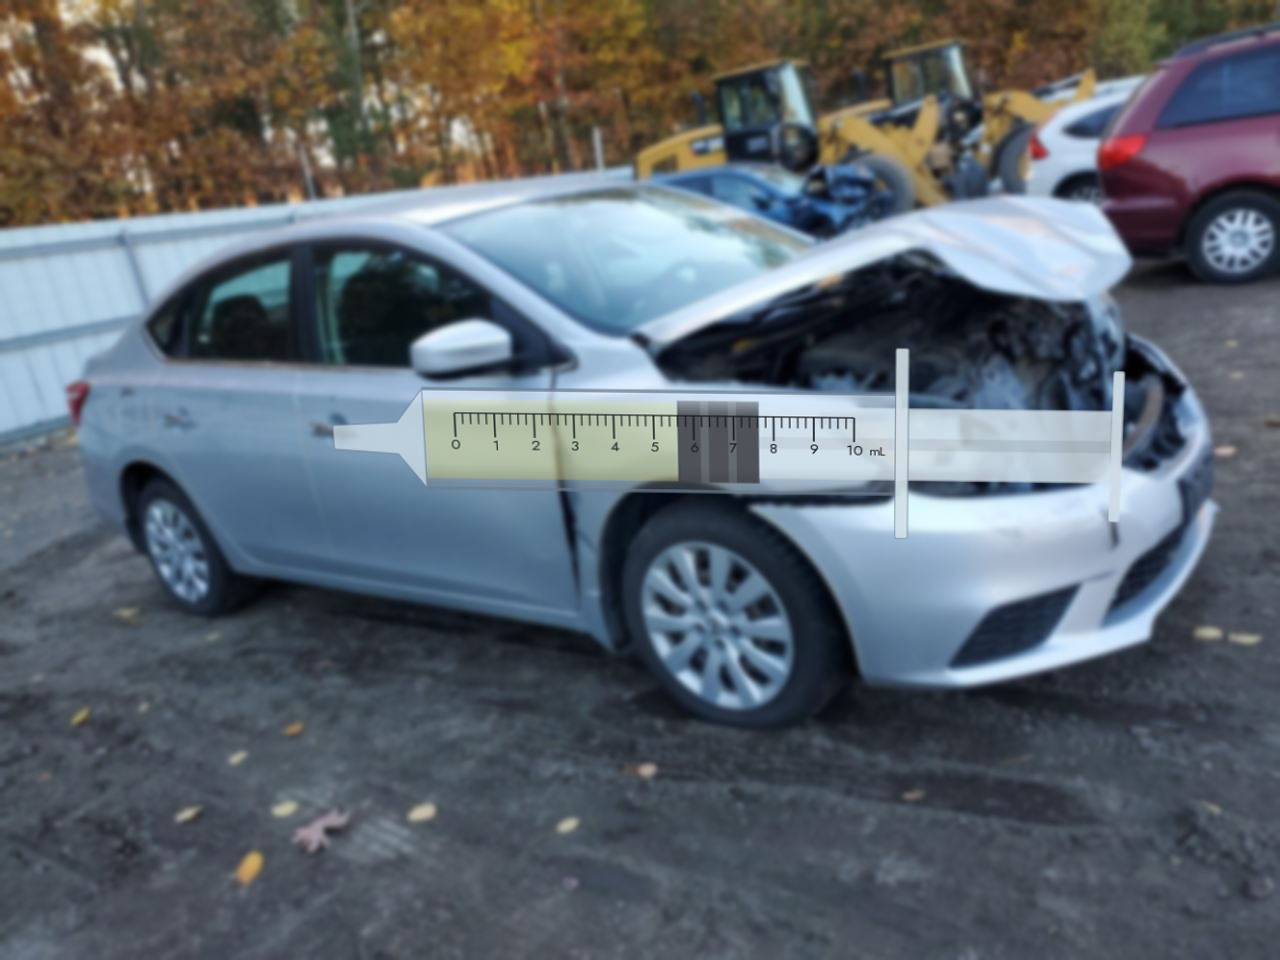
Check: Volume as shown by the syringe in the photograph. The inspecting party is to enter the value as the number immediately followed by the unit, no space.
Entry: 5.6mL
